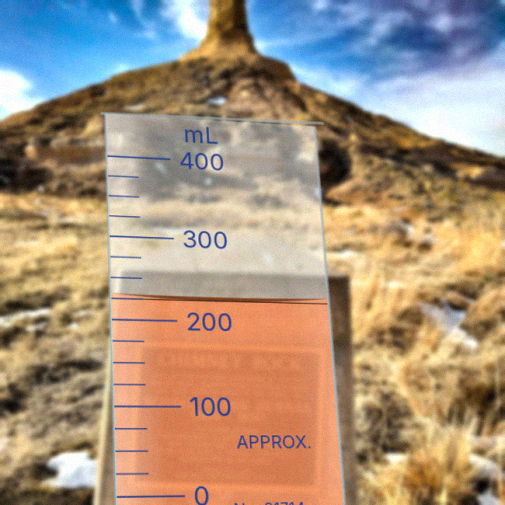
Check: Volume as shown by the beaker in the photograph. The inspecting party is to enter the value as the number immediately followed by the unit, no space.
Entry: 225mL
